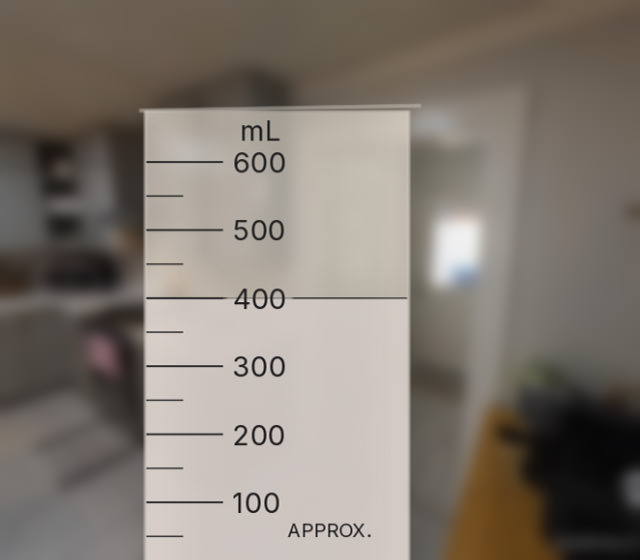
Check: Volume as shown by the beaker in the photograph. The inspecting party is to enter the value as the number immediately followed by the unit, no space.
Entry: 400mL
